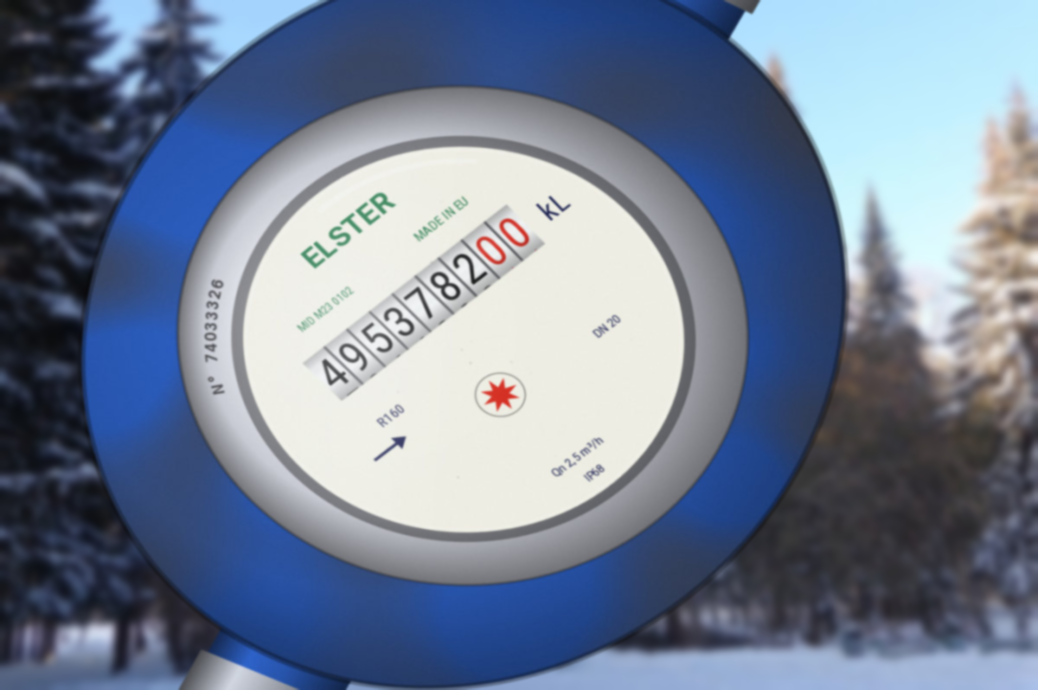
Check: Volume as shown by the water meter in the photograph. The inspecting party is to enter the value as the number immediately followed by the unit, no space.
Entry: 4953782.00kL
